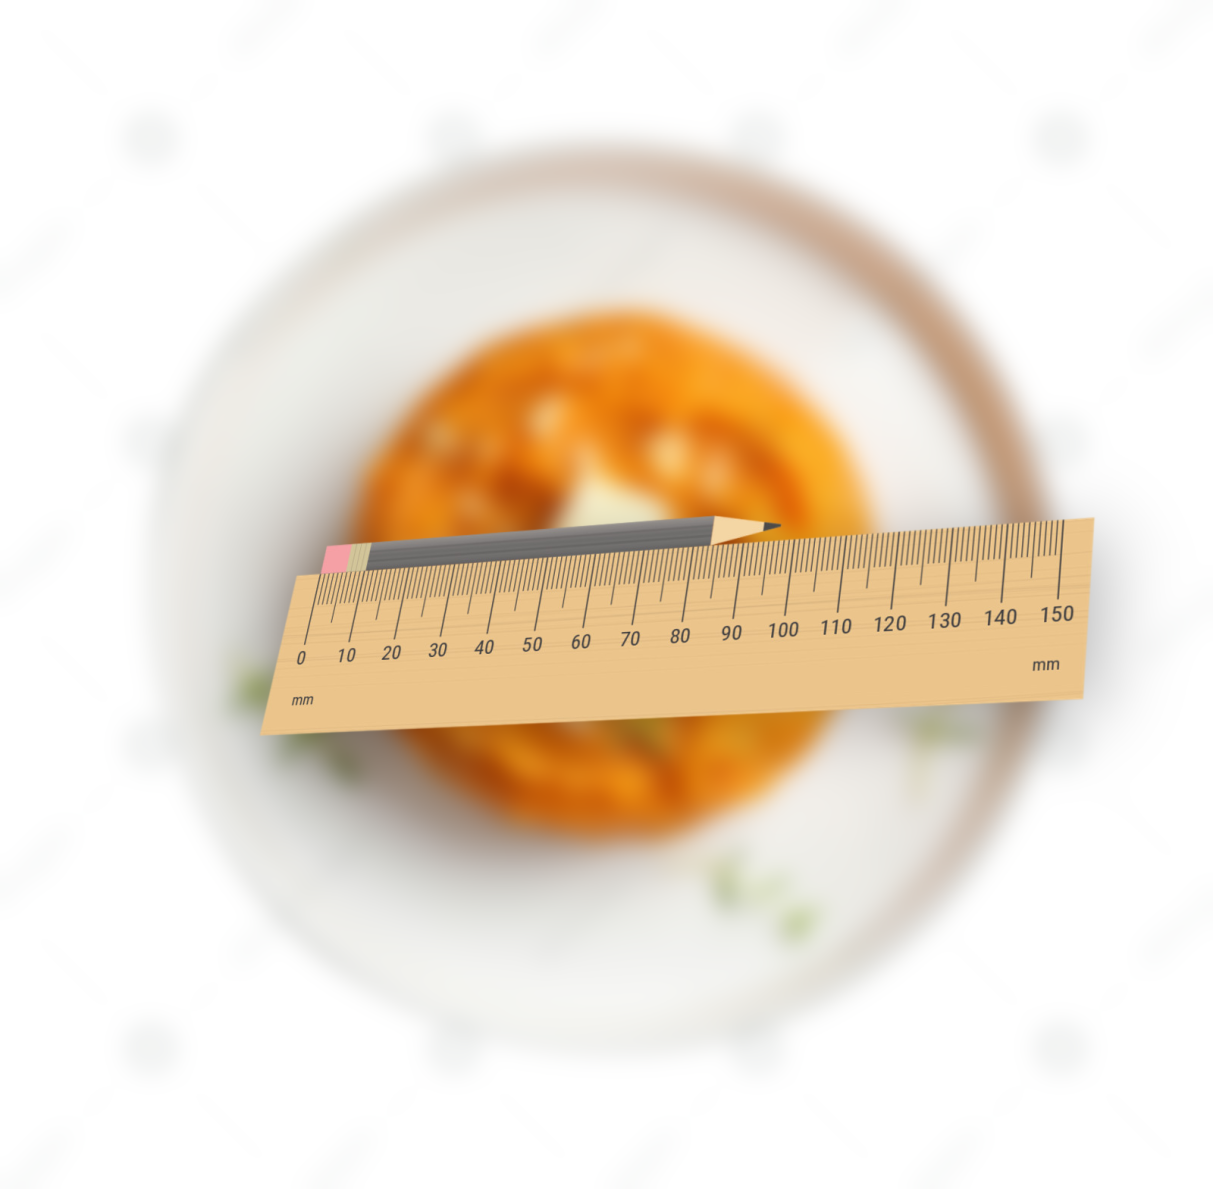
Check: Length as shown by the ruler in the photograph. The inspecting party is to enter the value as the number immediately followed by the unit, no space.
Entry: 97mm
